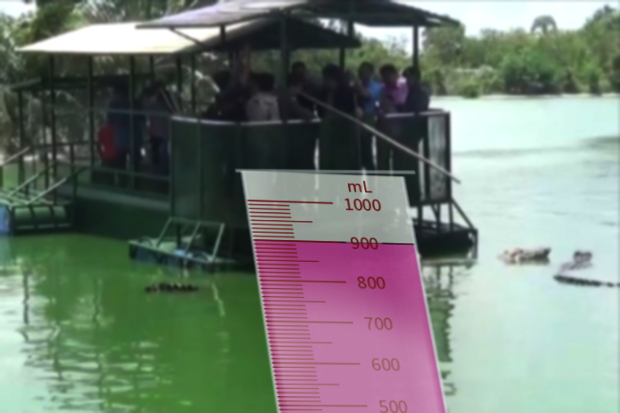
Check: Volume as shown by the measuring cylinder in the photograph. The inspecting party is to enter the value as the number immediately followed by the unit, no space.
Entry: 900mL
